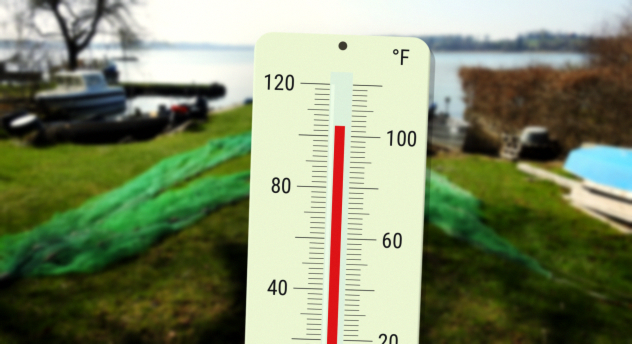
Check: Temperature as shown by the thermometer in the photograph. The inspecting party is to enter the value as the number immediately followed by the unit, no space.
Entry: 104°F
